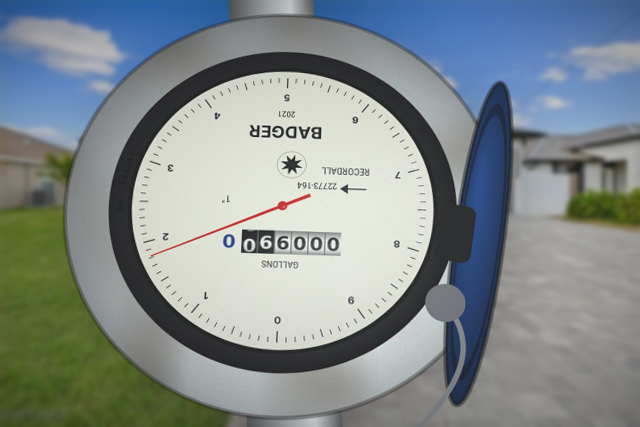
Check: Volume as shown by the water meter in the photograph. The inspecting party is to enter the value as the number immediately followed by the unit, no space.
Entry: 9901.8gal
